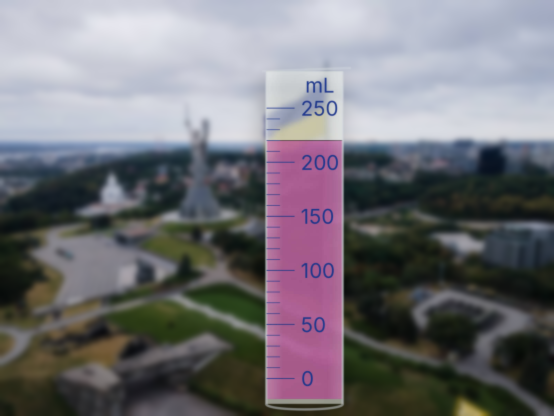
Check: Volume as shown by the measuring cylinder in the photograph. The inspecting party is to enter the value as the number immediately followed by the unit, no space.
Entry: 220mL
